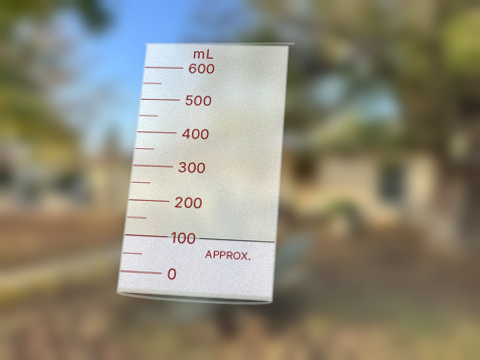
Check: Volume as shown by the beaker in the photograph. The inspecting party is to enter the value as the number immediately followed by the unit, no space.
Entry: 100mL
